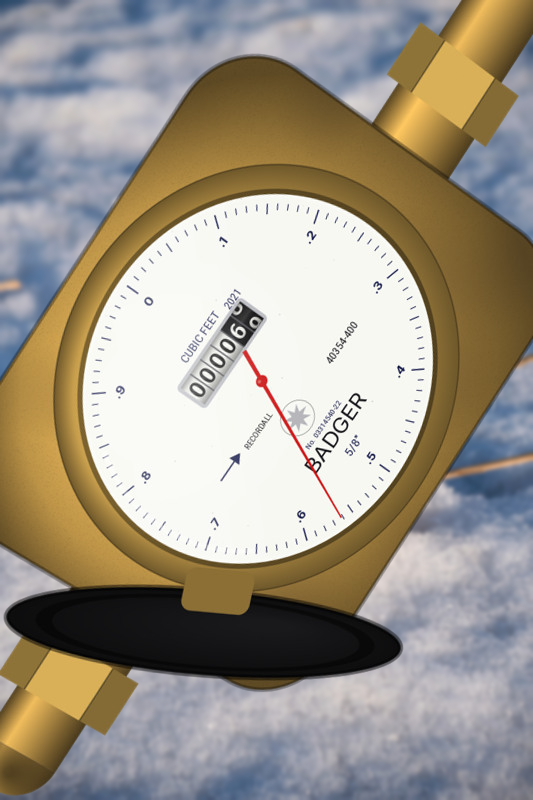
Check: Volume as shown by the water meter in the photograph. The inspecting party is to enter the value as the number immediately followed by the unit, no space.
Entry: 68.56ft³
